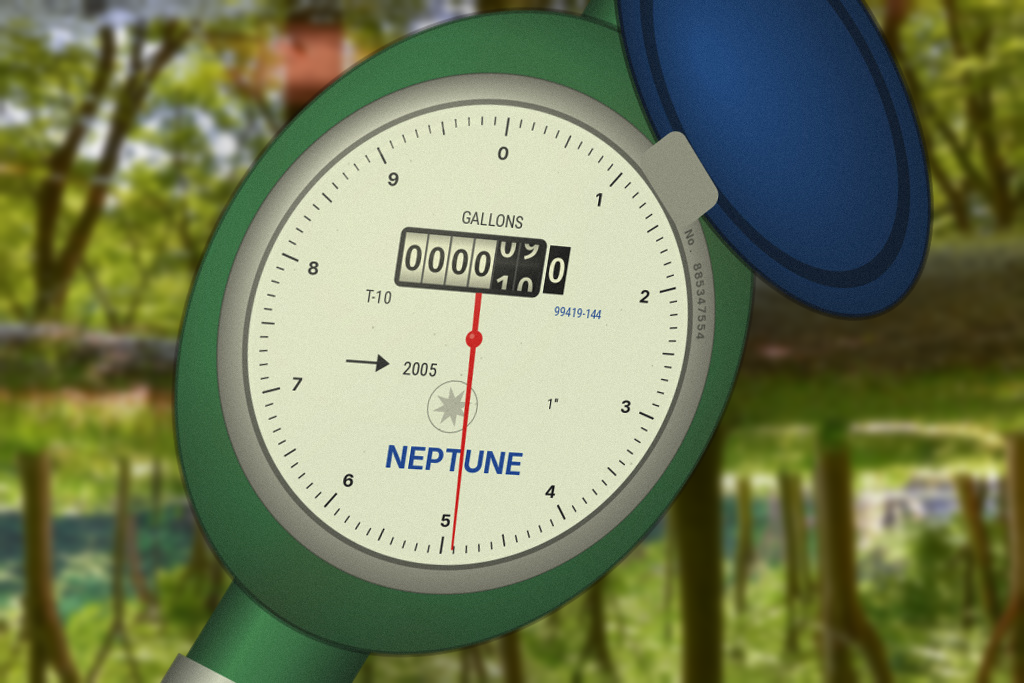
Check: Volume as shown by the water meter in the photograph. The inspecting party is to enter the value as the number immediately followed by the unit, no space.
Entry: 94.9gal
